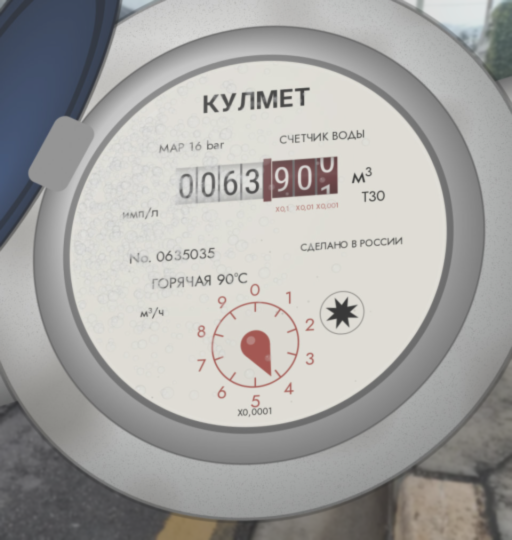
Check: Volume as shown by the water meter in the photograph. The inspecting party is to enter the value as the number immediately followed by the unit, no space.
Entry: 63.9004m³
